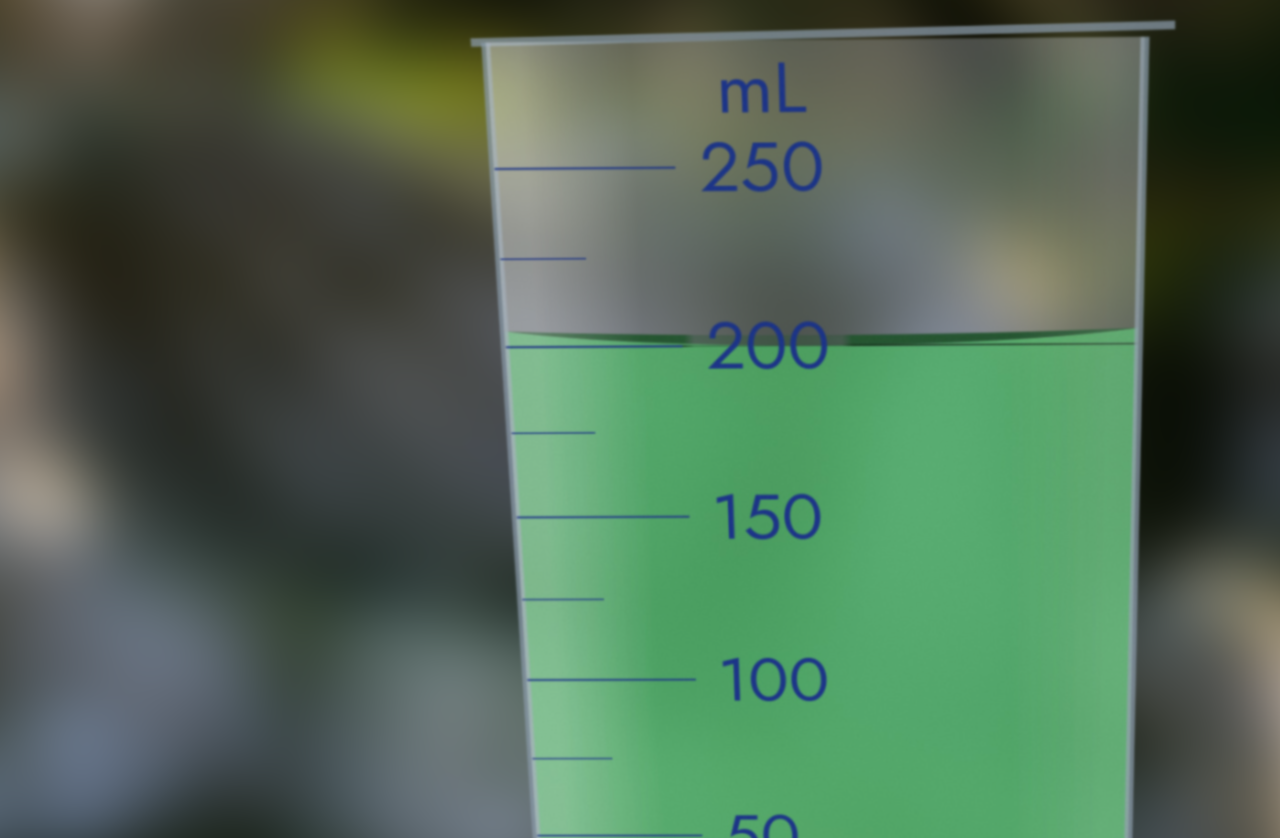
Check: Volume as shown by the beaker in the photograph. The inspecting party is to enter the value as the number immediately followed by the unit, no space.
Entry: 200mL
